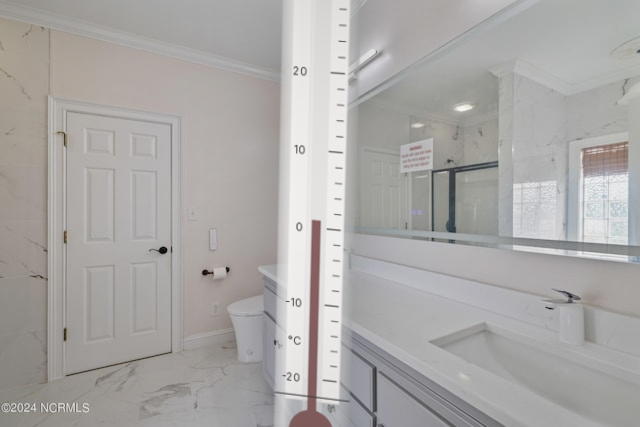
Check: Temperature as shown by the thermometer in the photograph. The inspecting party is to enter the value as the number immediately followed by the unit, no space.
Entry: 1°C
